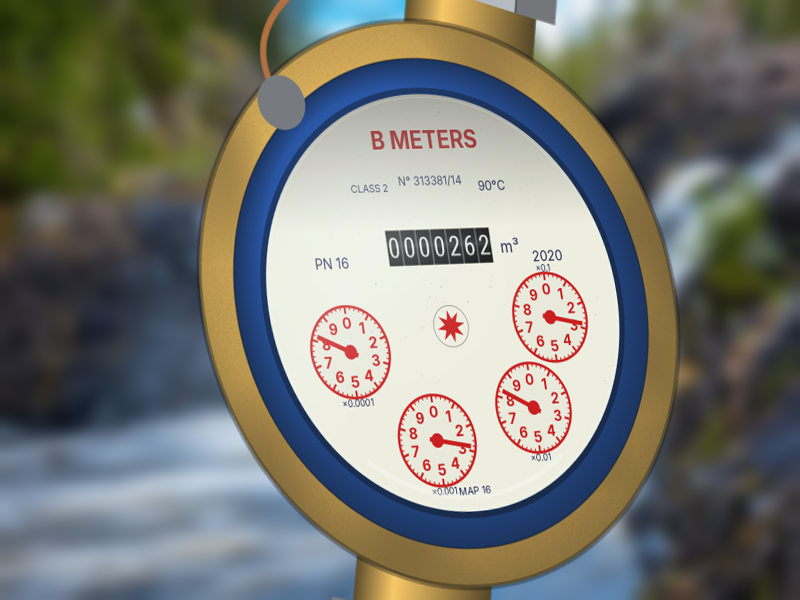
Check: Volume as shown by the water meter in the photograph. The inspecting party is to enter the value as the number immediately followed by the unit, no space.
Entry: 262.2828m³
